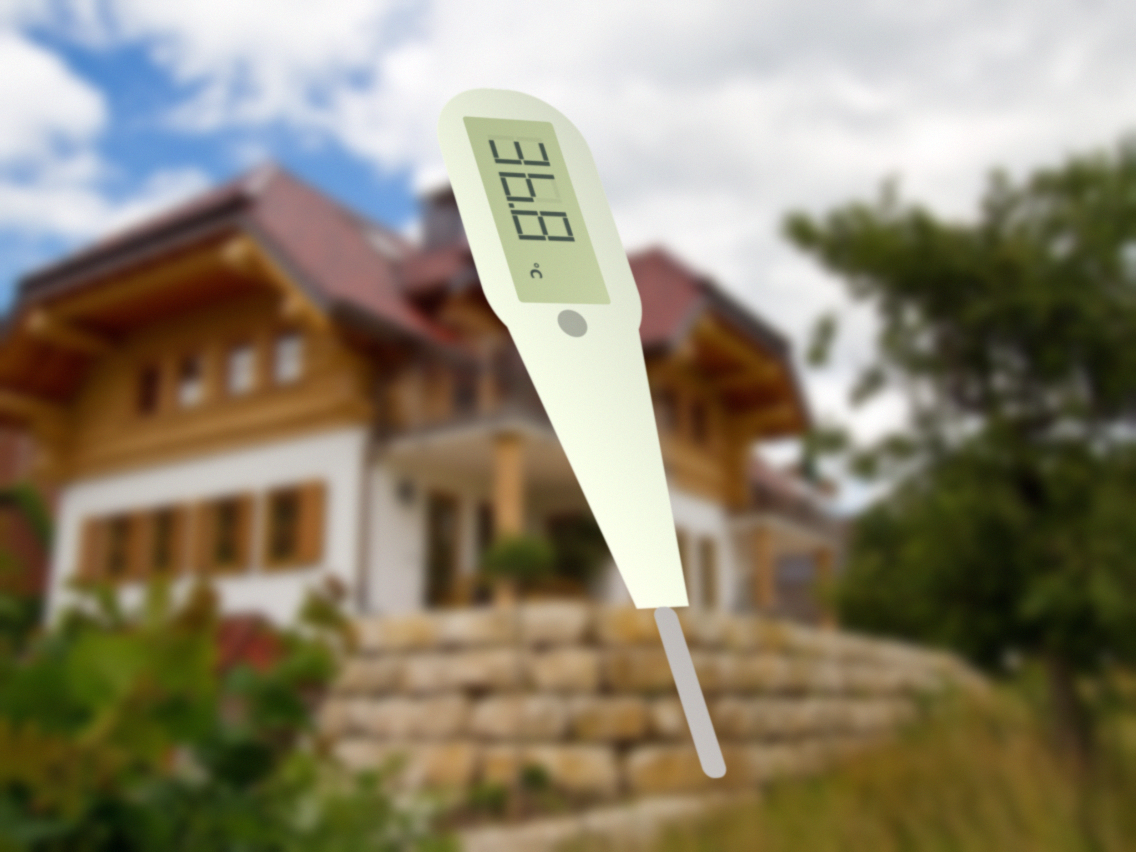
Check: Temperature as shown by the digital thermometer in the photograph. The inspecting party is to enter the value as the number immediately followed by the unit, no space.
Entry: 36.8°C
